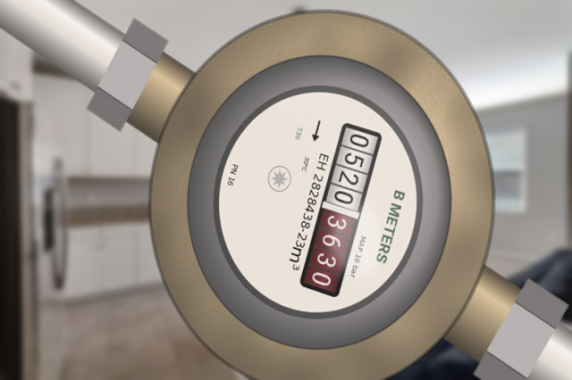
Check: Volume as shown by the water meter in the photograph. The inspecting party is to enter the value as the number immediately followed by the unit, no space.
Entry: 520.3630m³
